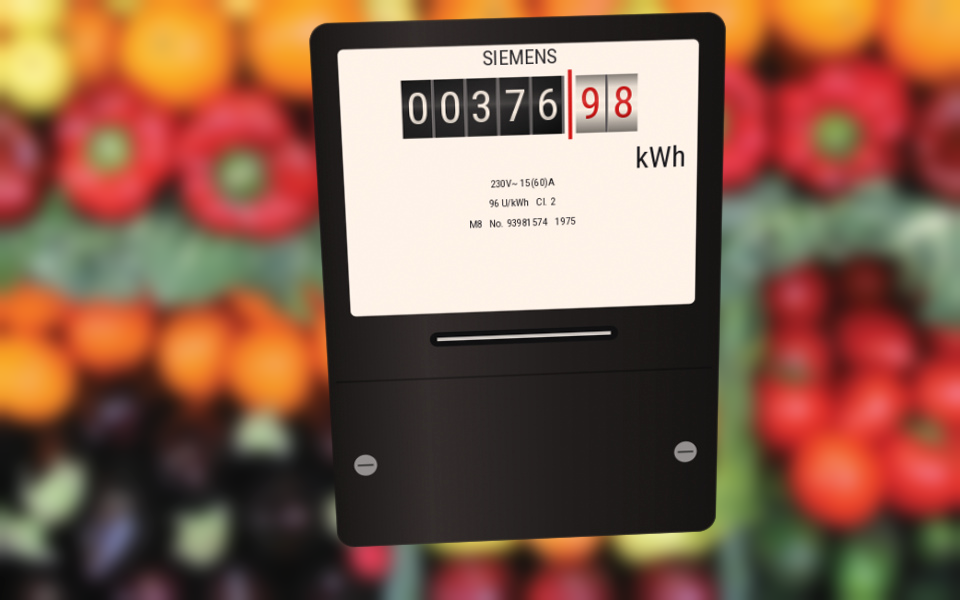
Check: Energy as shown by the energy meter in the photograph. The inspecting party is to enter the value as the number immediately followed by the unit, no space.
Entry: 376.98kWh
